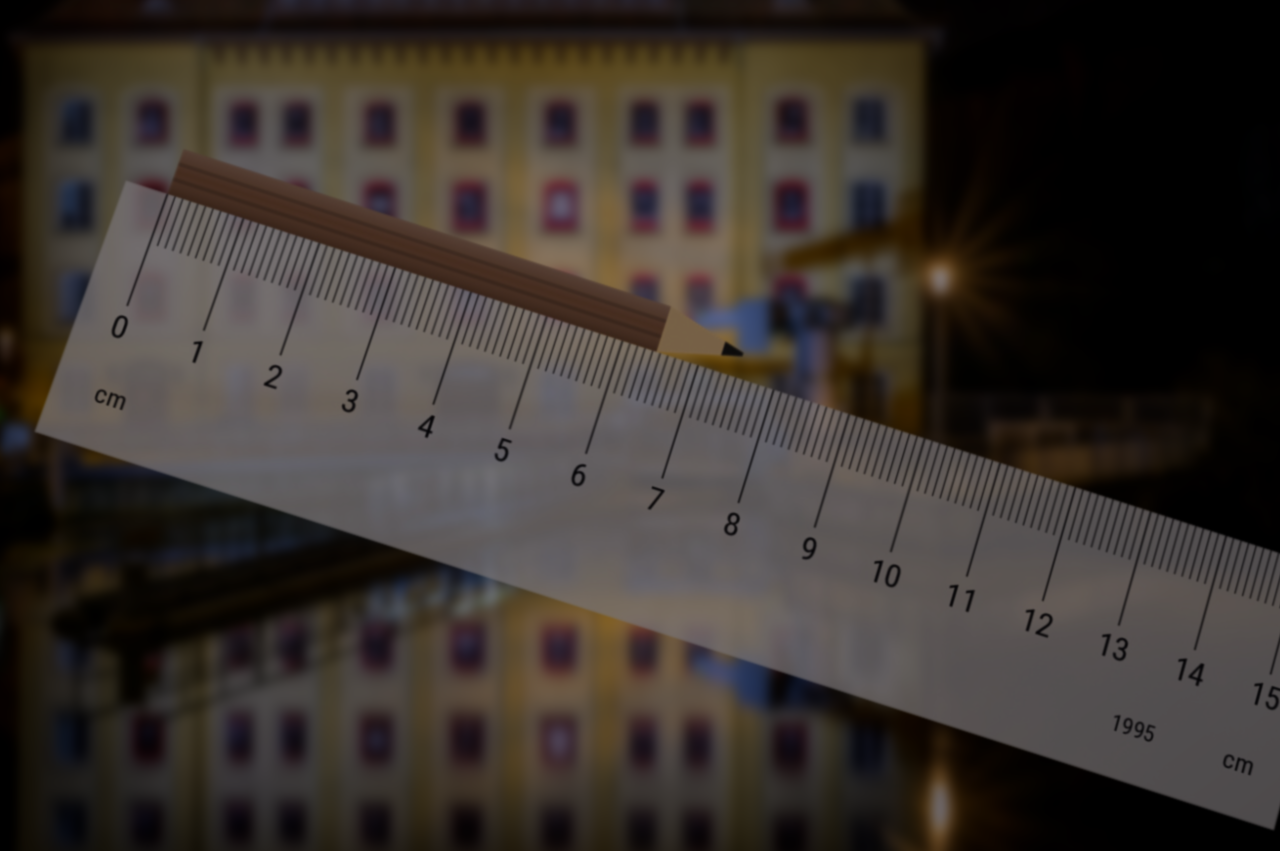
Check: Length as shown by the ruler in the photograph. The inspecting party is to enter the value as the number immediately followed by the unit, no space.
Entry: 7.5cm
